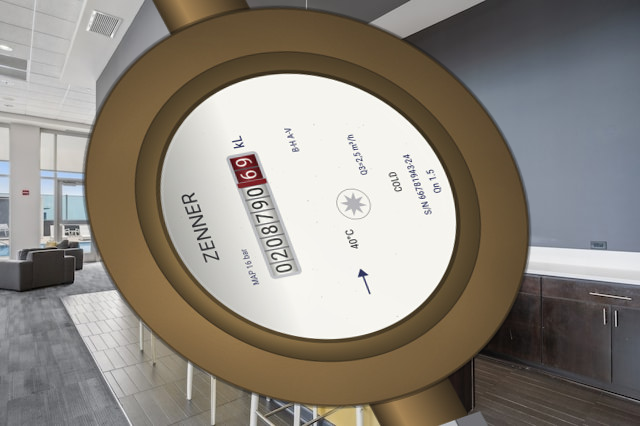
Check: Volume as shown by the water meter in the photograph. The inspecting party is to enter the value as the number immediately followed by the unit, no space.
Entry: 208790.69kL
